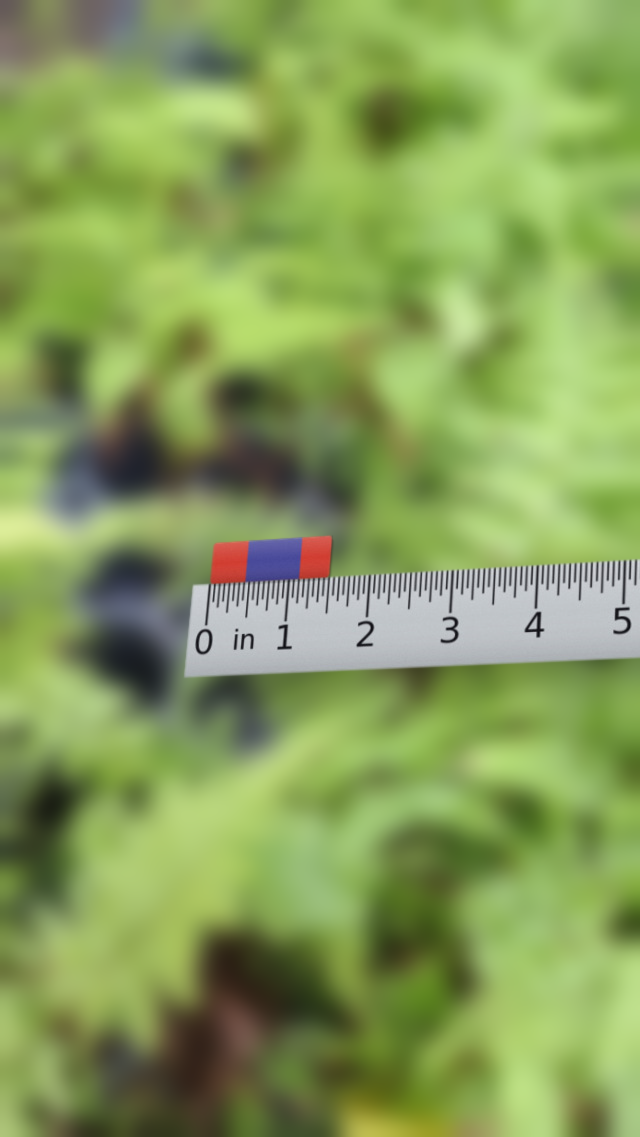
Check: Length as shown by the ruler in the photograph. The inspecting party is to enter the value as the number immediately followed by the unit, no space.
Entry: 1.5in
